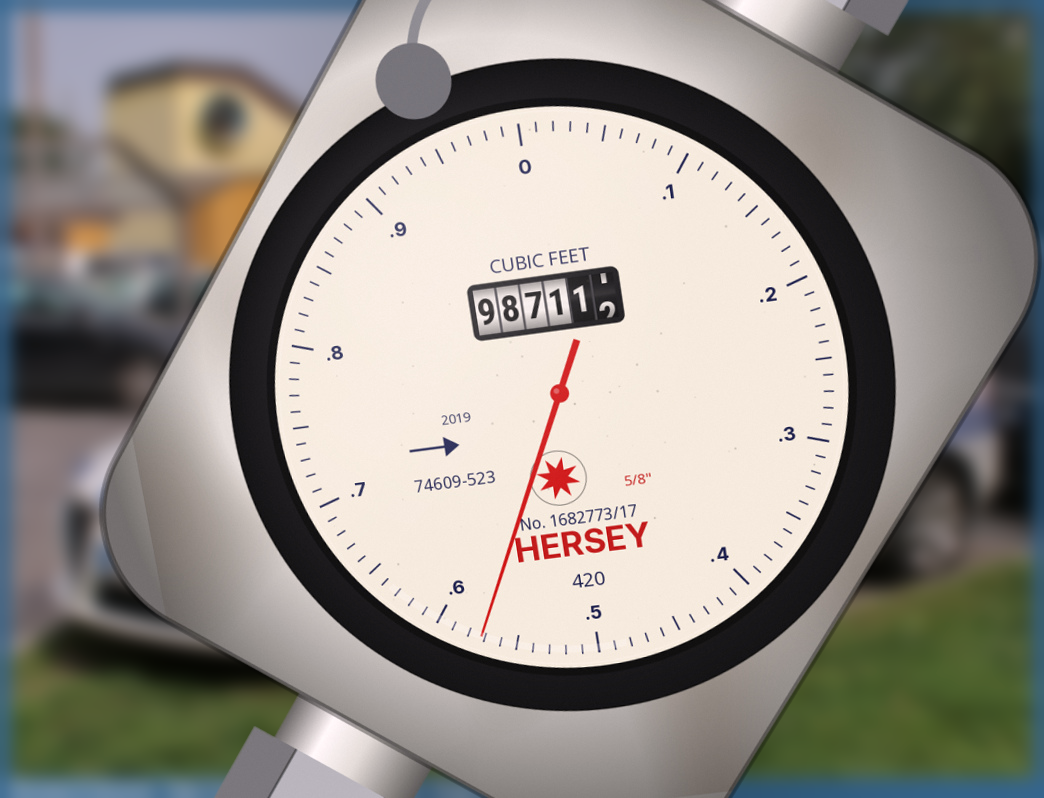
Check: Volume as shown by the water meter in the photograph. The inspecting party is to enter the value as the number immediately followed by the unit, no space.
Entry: 987111.57ft³
